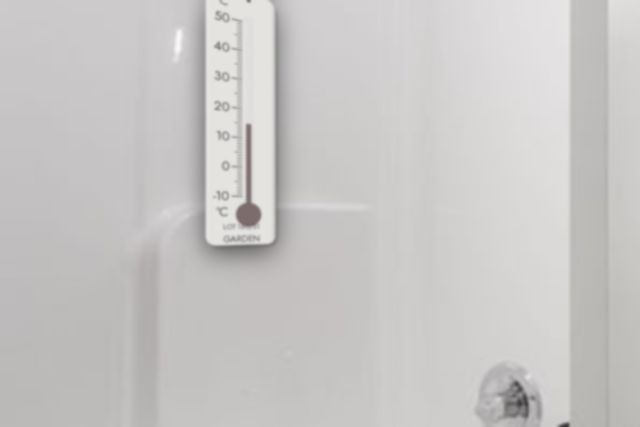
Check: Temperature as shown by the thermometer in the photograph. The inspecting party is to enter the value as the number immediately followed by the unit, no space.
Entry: 15°C
